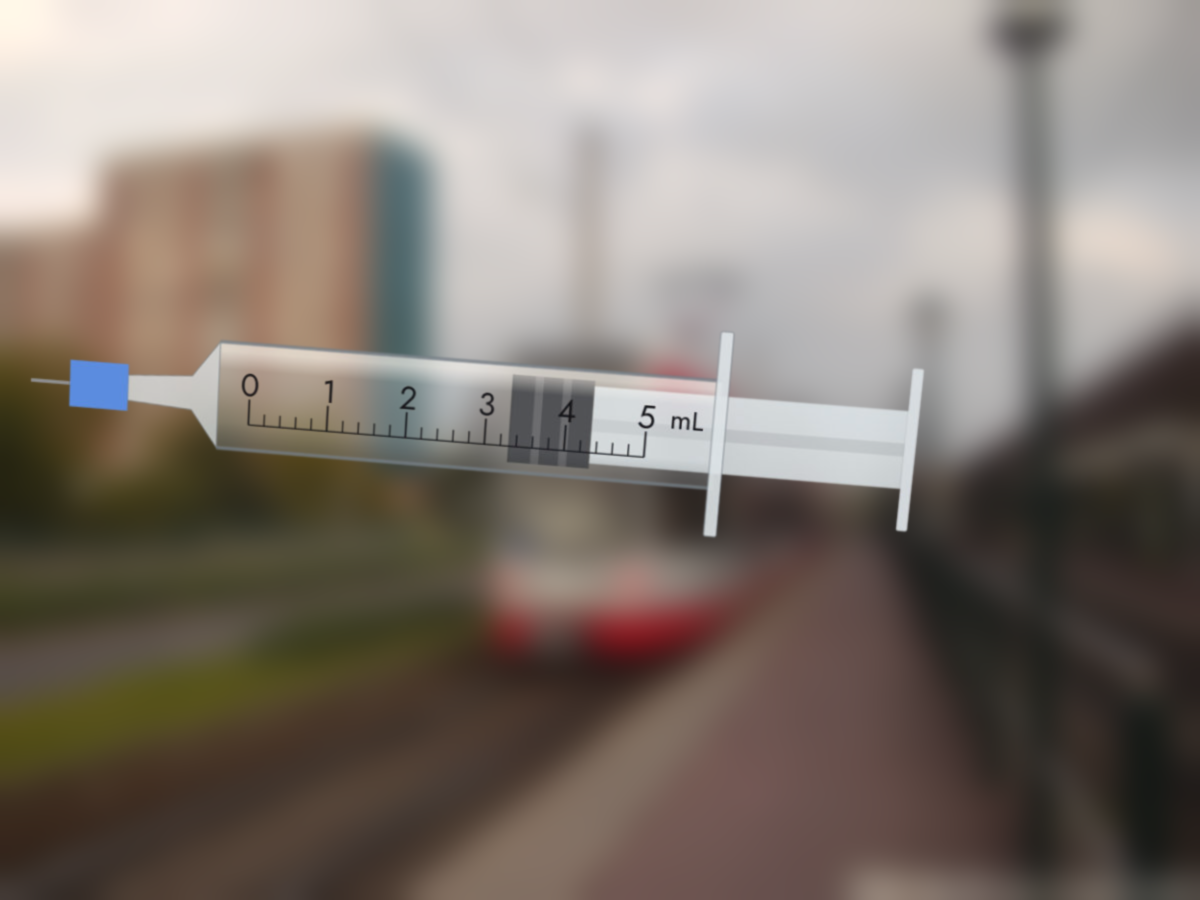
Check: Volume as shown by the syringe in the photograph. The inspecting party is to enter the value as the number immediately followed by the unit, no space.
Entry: 3.3mL
